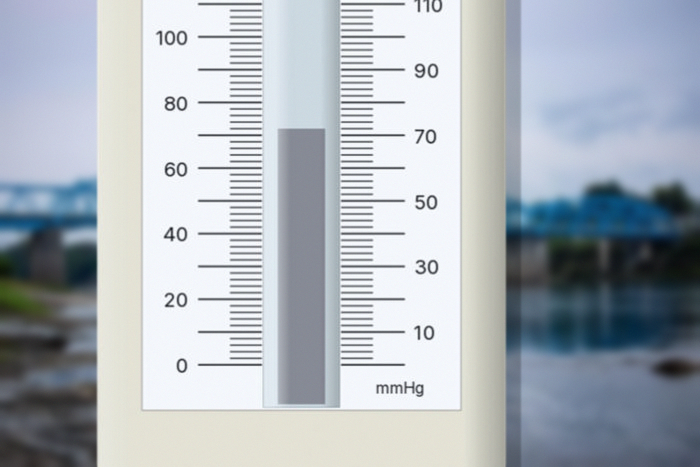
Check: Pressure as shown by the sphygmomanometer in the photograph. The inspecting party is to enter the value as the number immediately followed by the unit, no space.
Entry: 72mmHg
